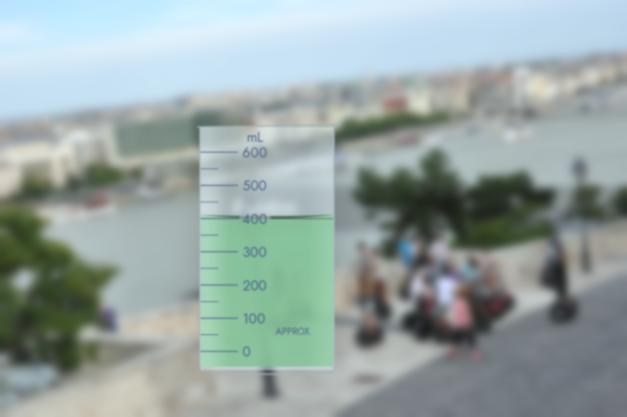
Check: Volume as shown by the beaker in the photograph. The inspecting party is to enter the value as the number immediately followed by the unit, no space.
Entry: 400mL
